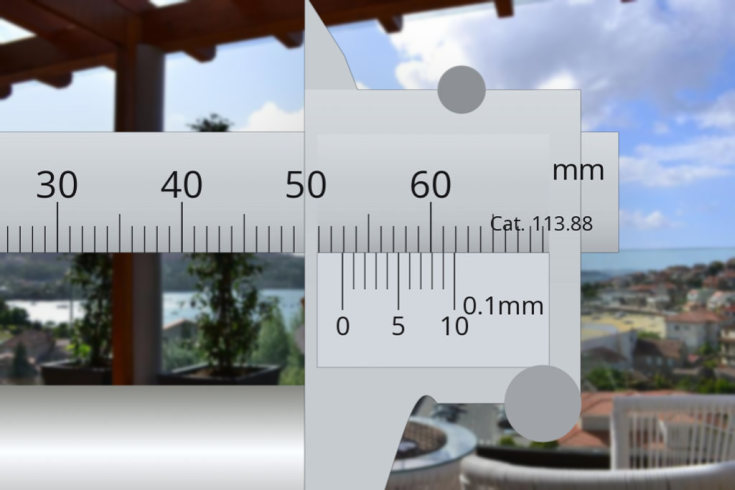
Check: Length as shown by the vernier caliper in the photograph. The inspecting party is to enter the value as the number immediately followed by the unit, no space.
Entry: 52.9mm
